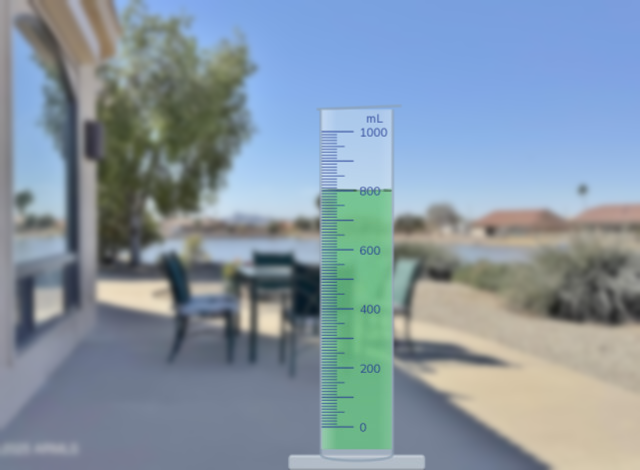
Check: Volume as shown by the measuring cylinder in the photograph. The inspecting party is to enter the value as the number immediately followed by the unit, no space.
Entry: 800mL
